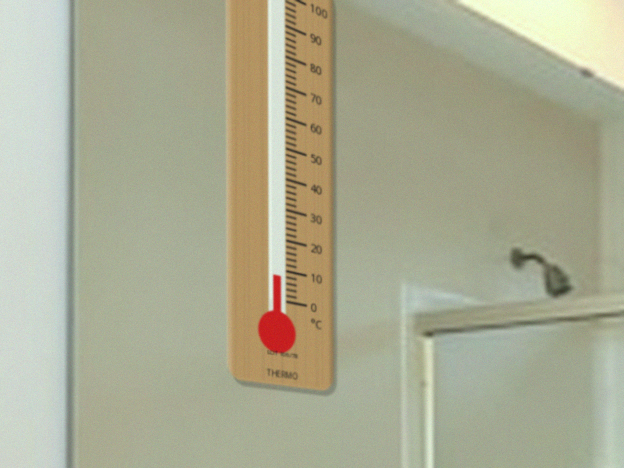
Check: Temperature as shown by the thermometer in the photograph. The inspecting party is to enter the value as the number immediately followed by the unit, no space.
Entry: 8°C
